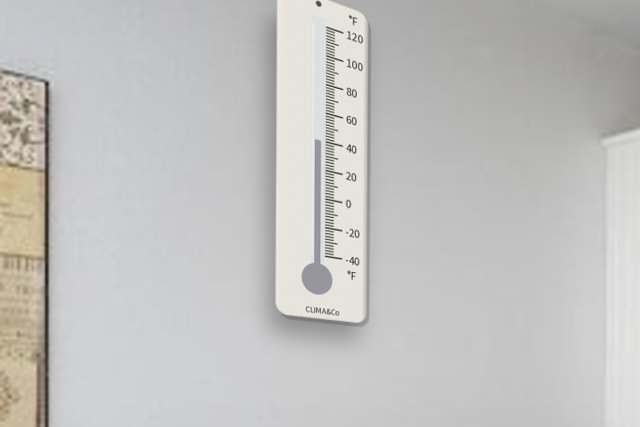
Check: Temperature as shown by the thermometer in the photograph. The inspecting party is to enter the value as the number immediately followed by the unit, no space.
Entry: 40°F
